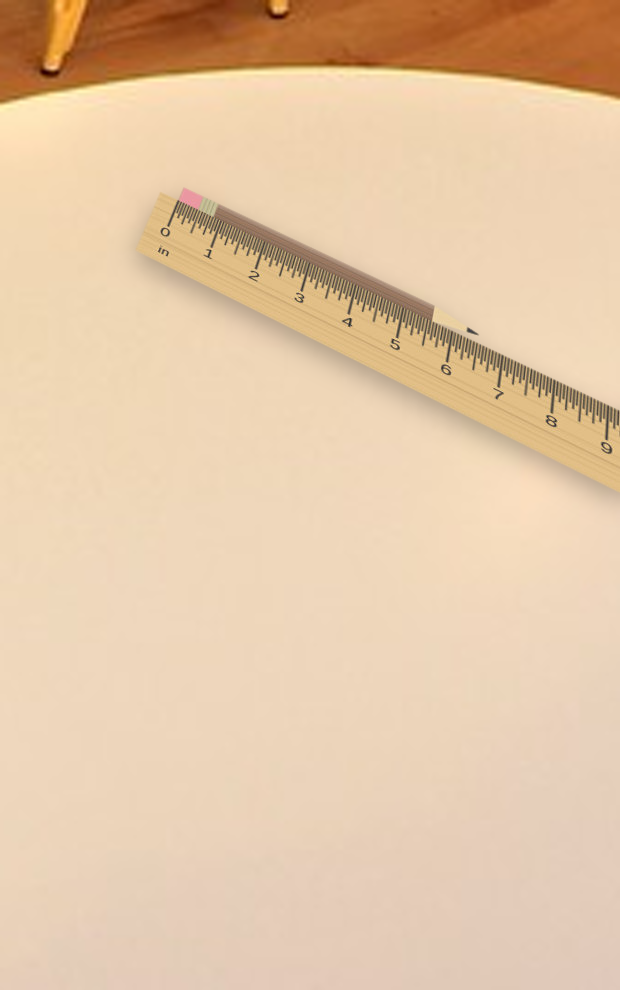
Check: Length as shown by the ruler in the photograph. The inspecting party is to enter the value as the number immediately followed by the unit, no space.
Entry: 6.5in
